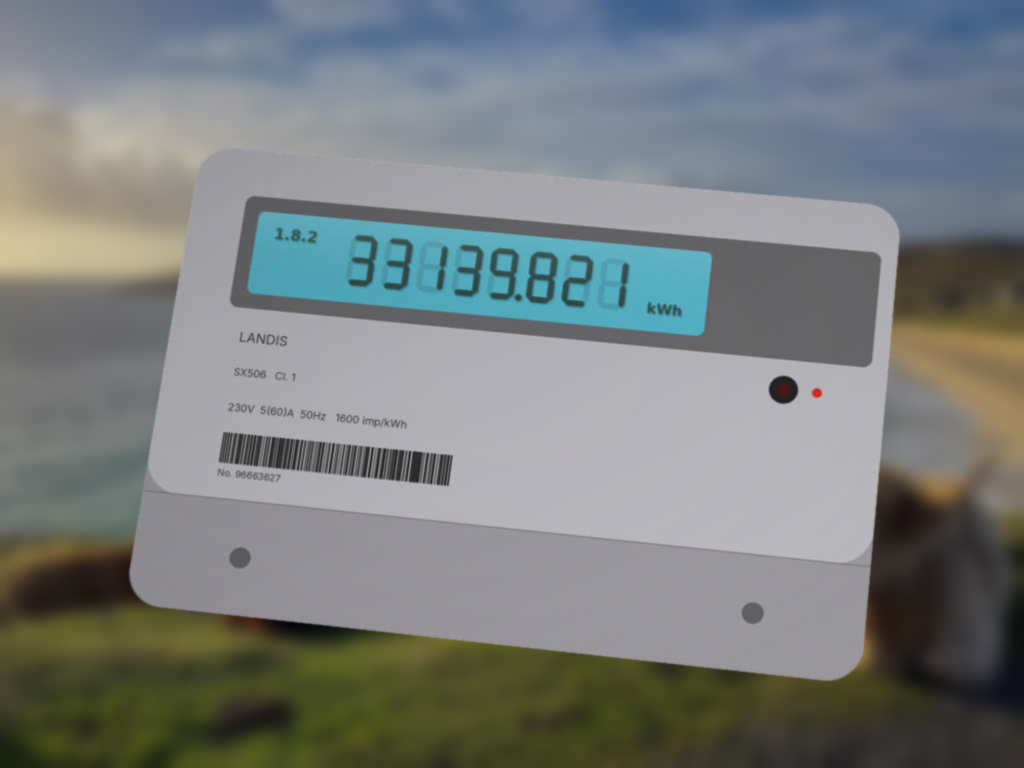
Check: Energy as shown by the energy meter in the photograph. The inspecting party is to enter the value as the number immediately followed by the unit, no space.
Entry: 33139.821kWh
